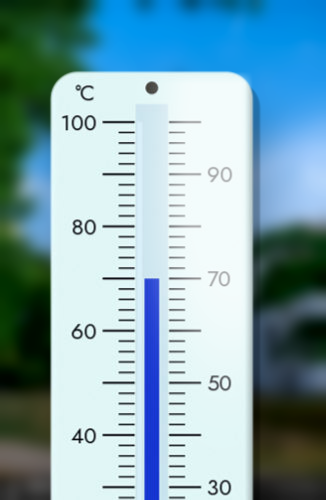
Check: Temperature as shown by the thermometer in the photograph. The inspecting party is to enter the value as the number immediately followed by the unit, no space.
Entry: 70°C
